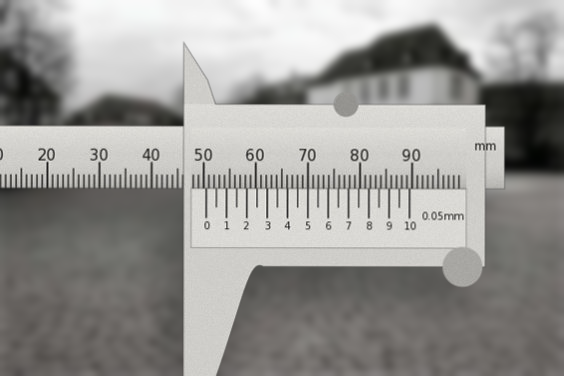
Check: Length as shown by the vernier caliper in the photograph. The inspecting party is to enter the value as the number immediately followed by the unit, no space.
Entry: 50.5mm
